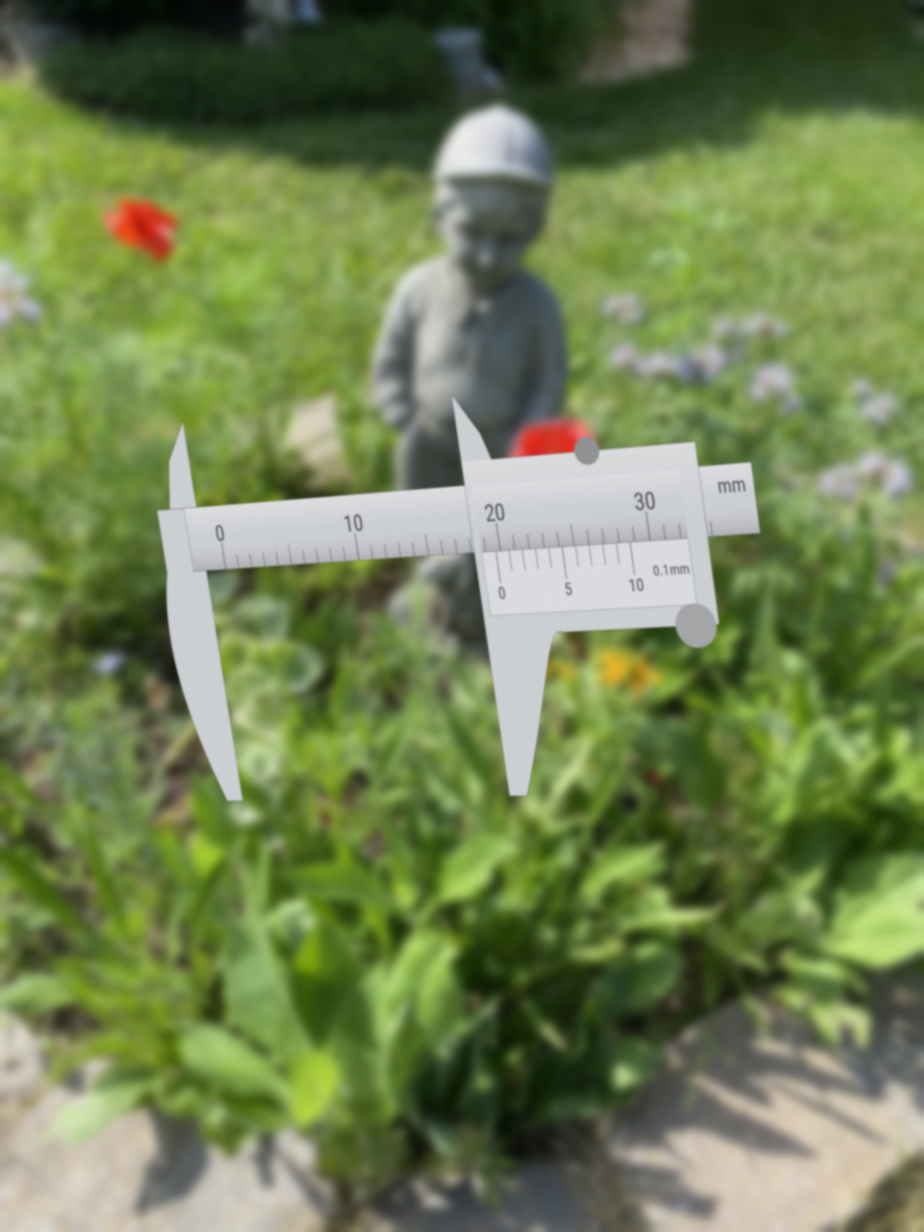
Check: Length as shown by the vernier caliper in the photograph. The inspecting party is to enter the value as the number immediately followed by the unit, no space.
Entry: 19.7mm
